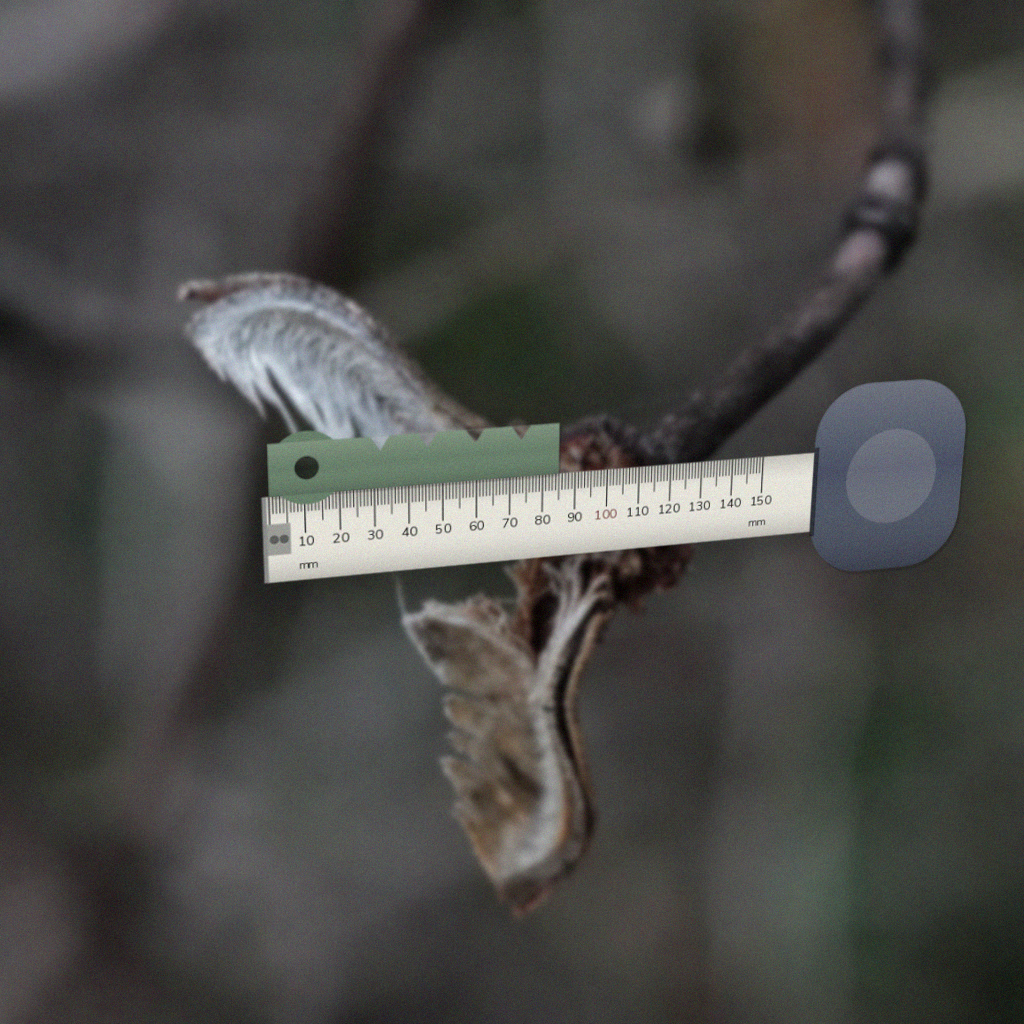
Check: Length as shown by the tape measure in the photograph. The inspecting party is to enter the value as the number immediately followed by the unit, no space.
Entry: 85mm
